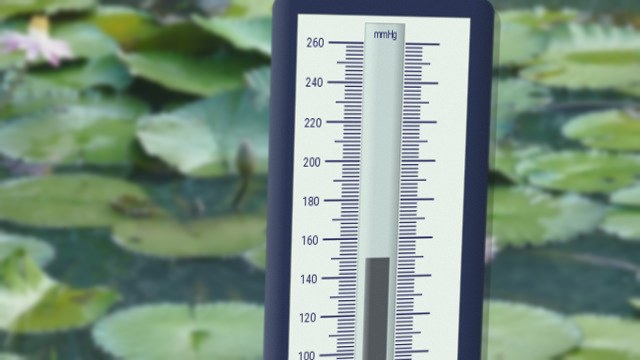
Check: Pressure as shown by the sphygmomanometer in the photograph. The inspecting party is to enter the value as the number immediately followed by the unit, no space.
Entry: 150mmHg
